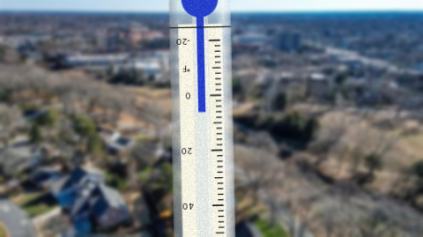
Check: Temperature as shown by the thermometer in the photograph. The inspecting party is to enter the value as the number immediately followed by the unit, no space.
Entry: 6°F
